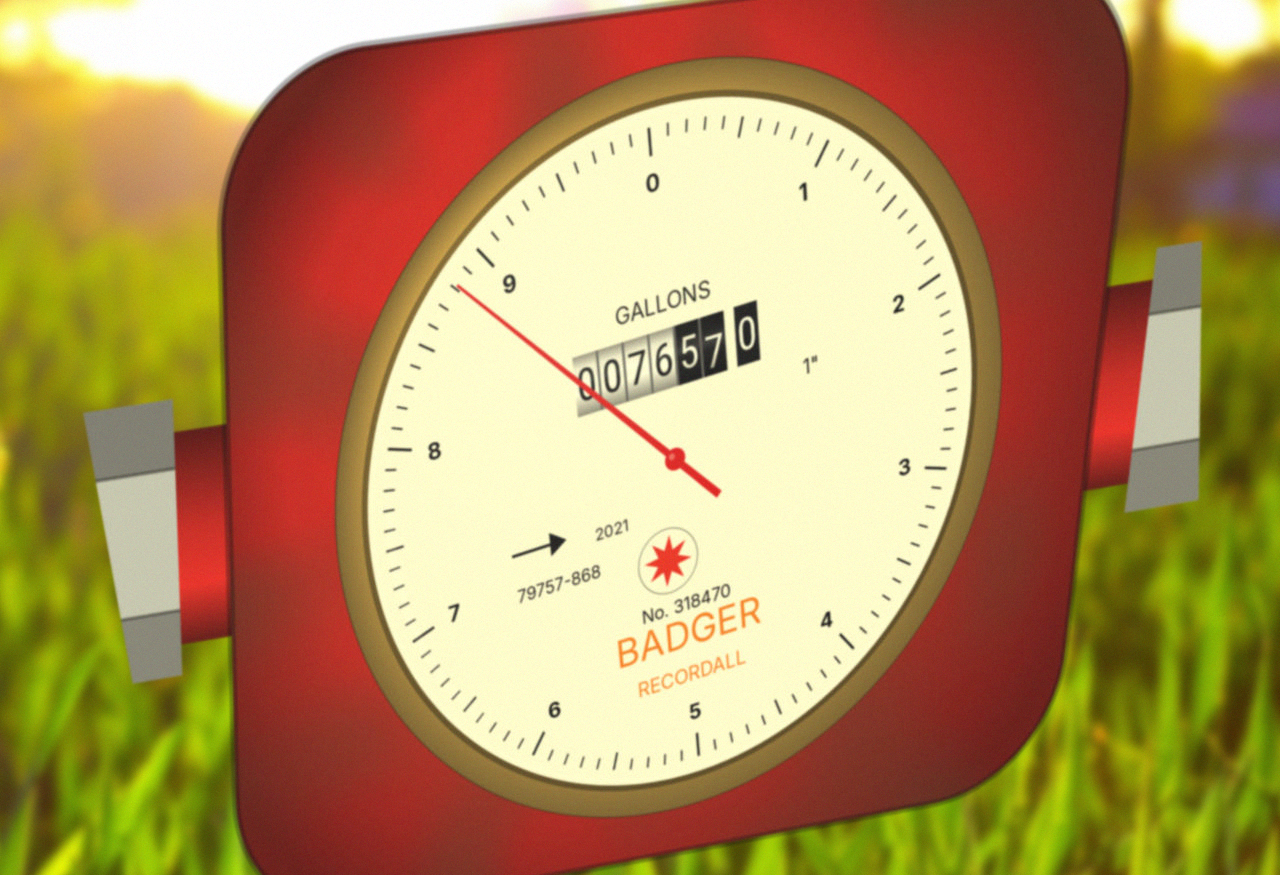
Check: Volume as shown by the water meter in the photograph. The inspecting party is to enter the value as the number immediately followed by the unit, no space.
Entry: 76568.8gal
